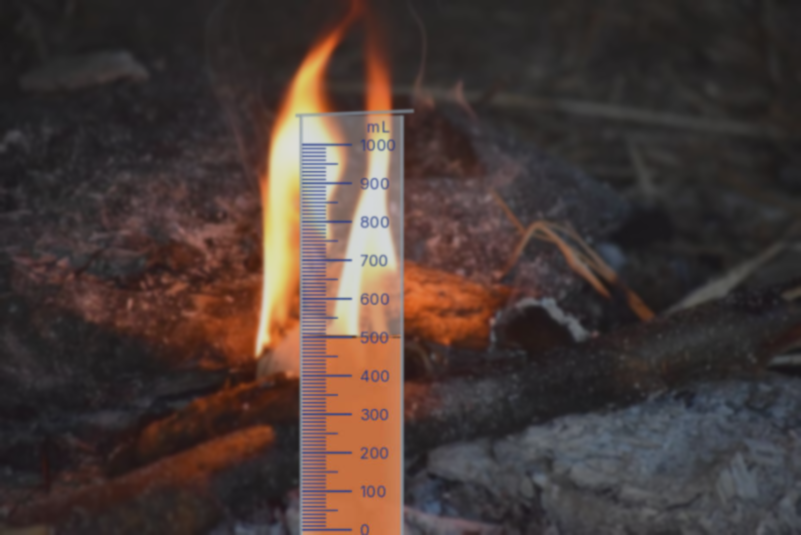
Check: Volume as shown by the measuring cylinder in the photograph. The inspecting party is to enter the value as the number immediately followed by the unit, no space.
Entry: 500mL
